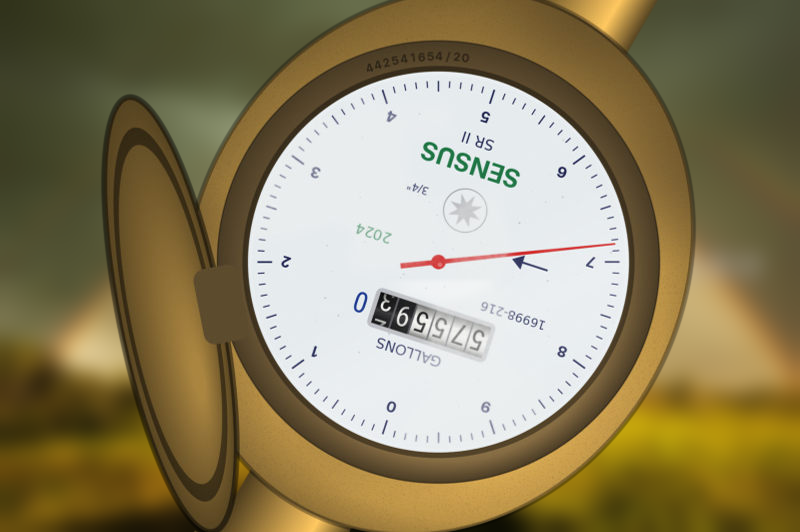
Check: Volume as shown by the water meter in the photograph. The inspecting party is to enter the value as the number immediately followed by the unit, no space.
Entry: 5755926.8gal
